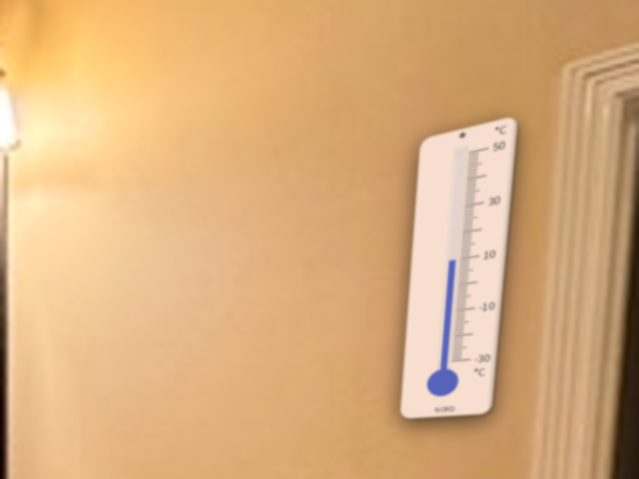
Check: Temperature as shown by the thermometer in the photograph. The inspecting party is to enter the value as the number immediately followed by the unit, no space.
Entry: 10°C
